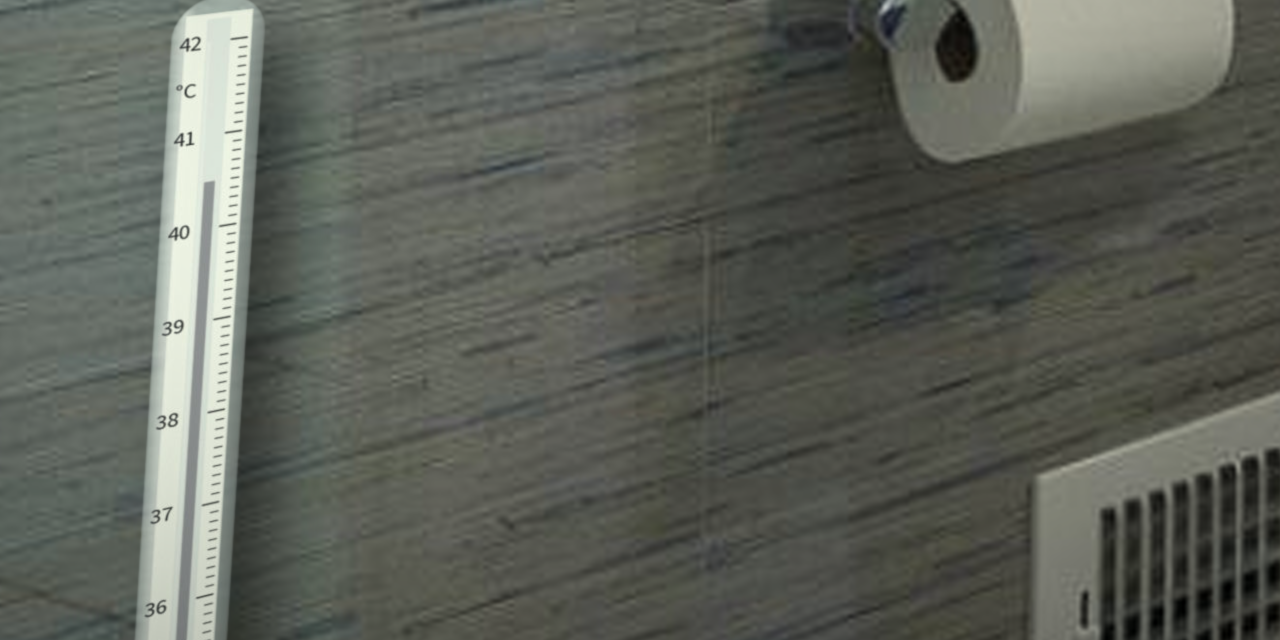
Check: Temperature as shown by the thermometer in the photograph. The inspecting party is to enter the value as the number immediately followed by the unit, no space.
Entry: 40.5°C
